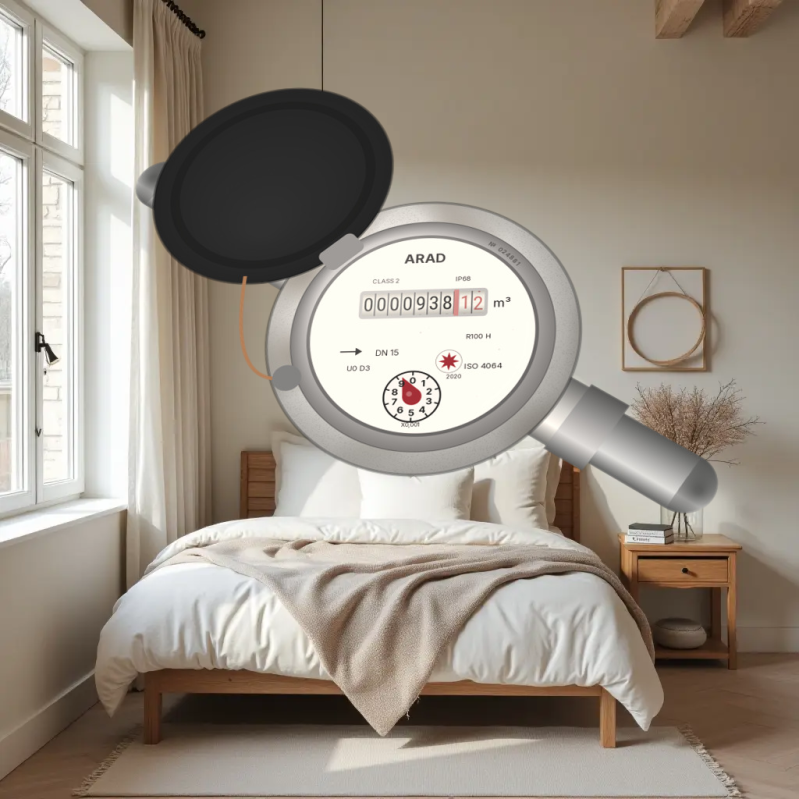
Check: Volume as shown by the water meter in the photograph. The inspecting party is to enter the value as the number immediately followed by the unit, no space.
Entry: 938.119m³
